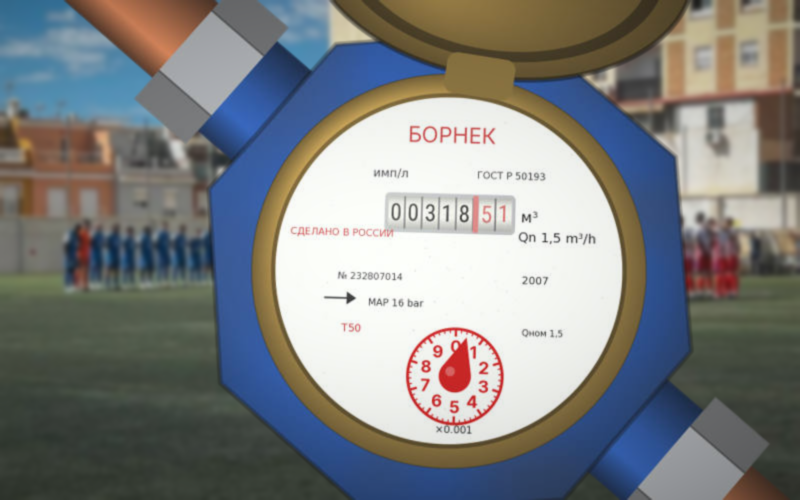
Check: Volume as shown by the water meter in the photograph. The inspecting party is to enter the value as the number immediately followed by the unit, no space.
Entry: 318.510m³
